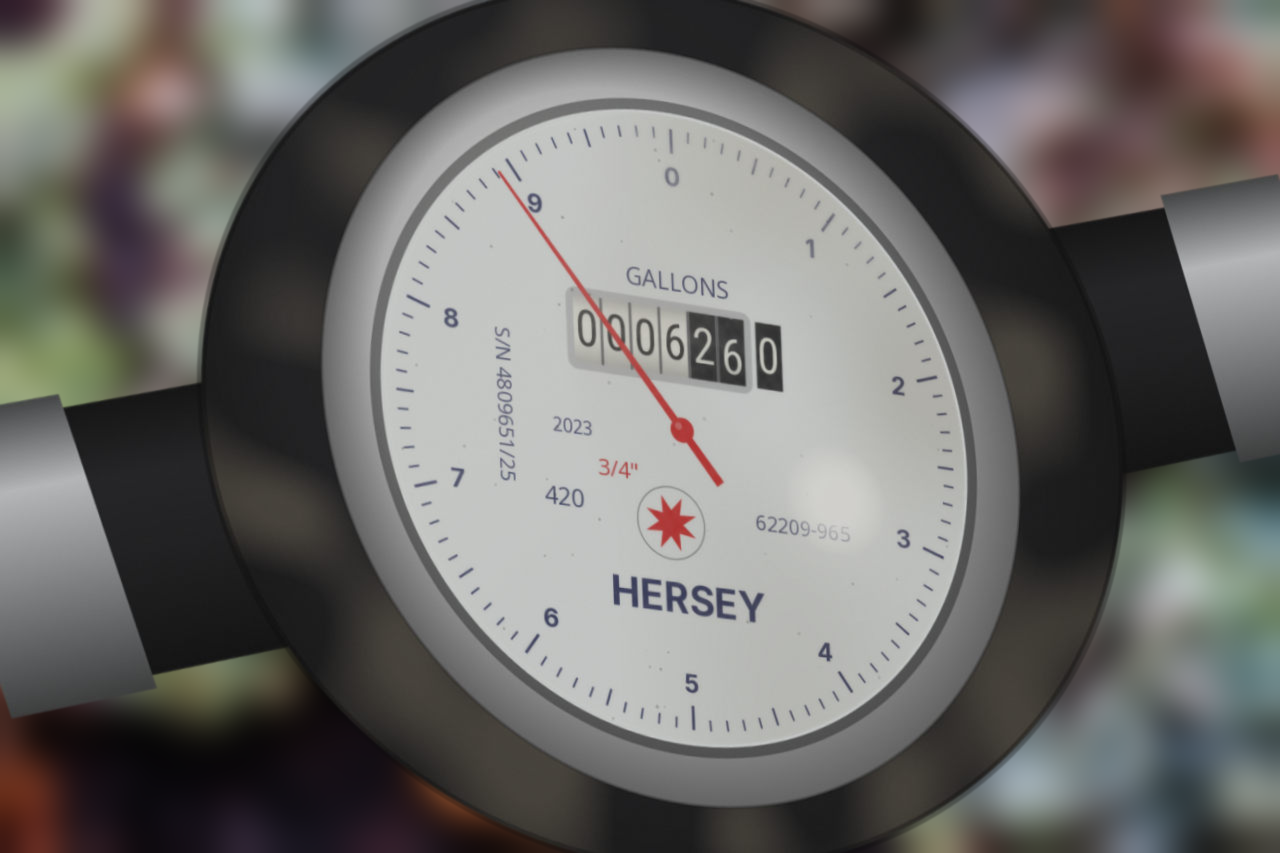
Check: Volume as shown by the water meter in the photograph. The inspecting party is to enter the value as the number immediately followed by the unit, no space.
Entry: 6258.9gal
